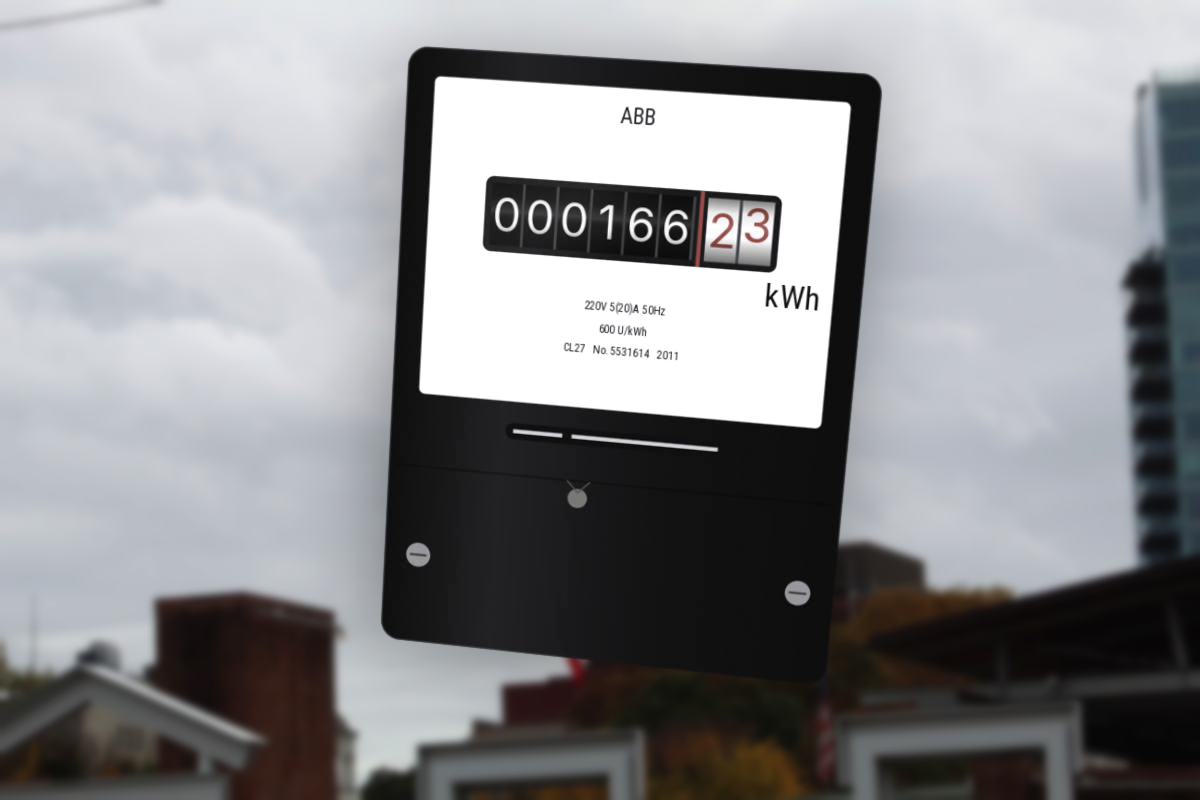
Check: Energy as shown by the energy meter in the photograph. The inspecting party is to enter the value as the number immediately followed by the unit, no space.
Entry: 166.23kWh
